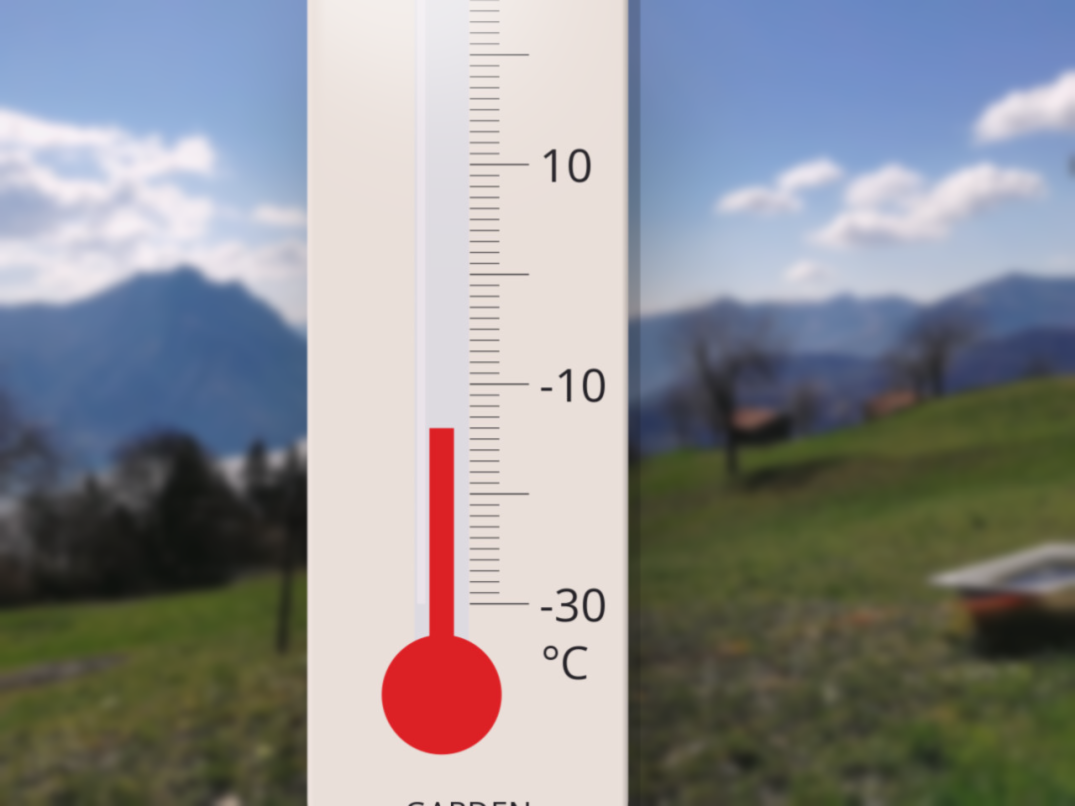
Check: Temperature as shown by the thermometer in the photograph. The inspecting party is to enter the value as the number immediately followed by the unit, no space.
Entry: -14°C
